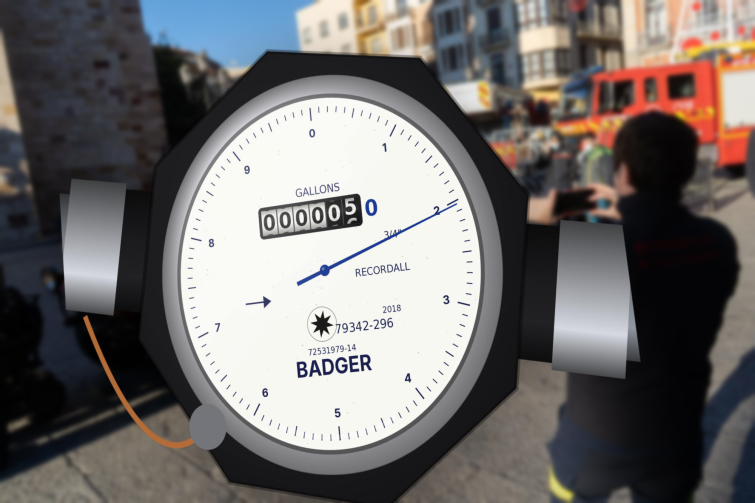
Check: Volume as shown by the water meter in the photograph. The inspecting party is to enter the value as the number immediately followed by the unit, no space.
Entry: 52.0gal
